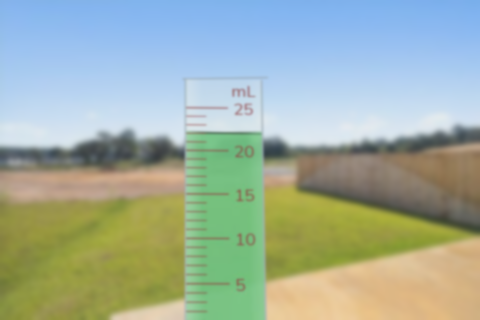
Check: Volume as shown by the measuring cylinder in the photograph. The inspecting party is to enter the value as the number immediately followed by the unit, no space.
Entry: 22mL
